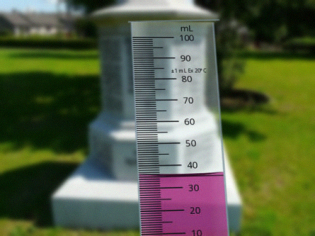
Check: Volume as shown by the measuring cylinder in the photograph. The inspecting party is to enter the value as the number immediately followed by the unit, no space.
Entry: 35mL
